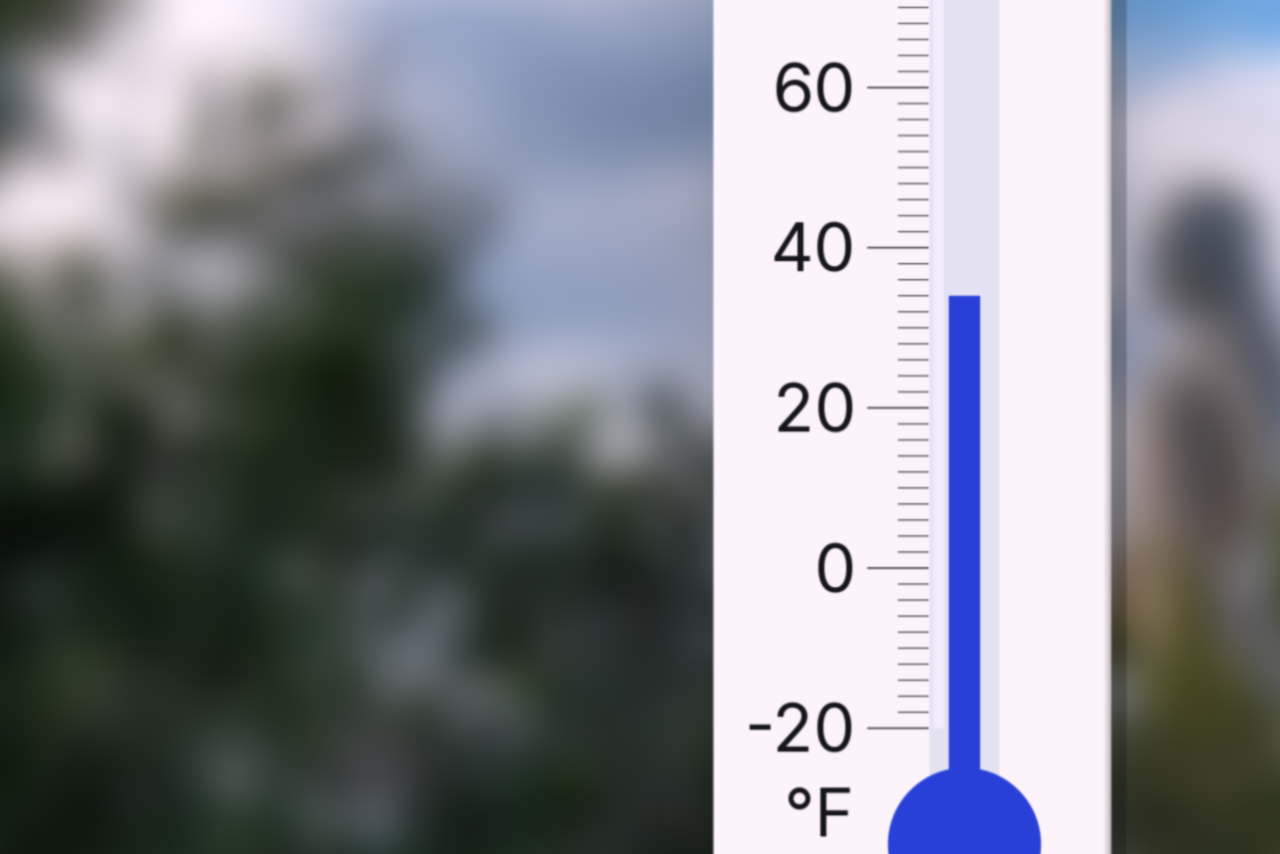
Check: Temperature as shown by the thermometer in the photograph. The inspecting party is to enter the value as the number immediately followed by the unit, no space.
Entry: 34°F
